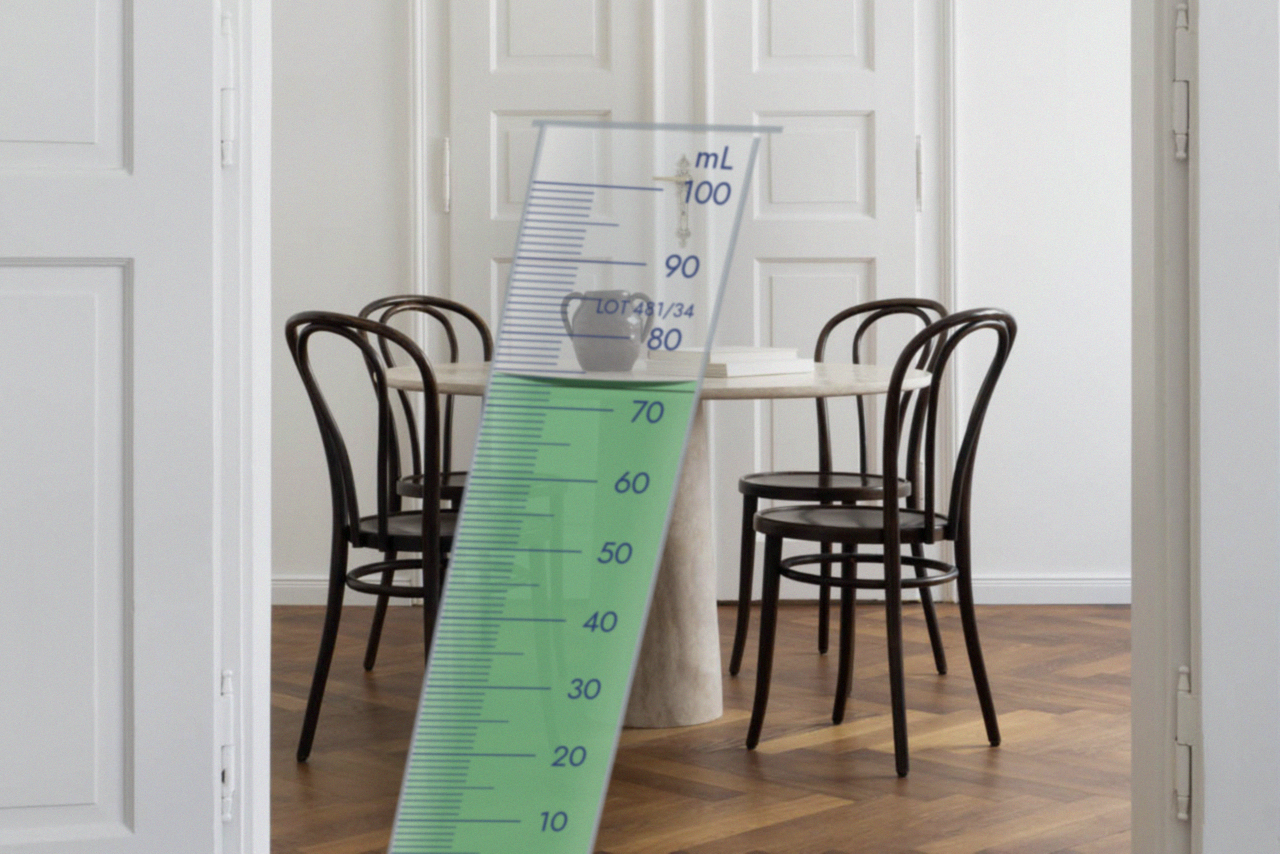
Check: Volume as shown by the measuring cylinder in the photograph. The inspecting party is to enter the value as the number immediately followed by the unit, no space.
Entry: 73mL
